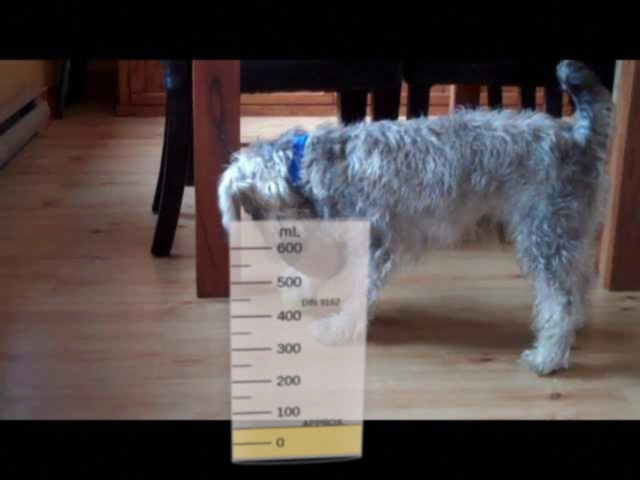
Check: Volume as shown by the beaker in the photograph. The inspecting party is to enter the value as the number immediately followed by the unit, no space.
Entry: 50mL
